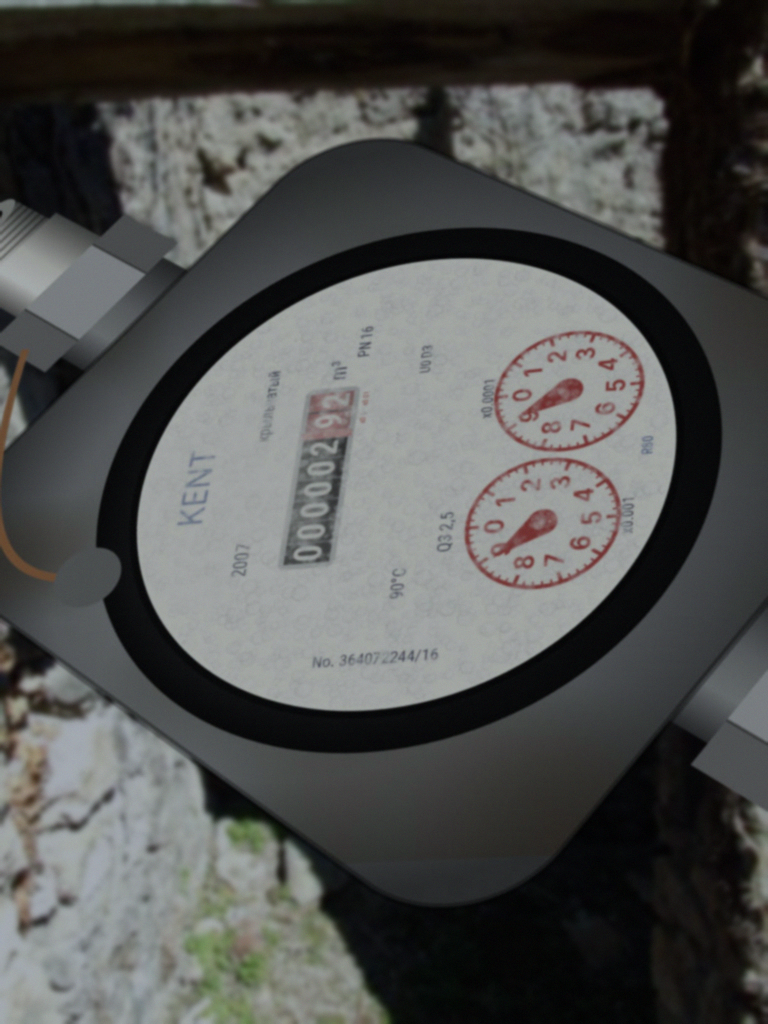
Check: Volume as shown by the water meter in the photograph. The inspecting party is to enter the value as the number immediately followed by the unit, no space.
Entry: 2.9189m³
